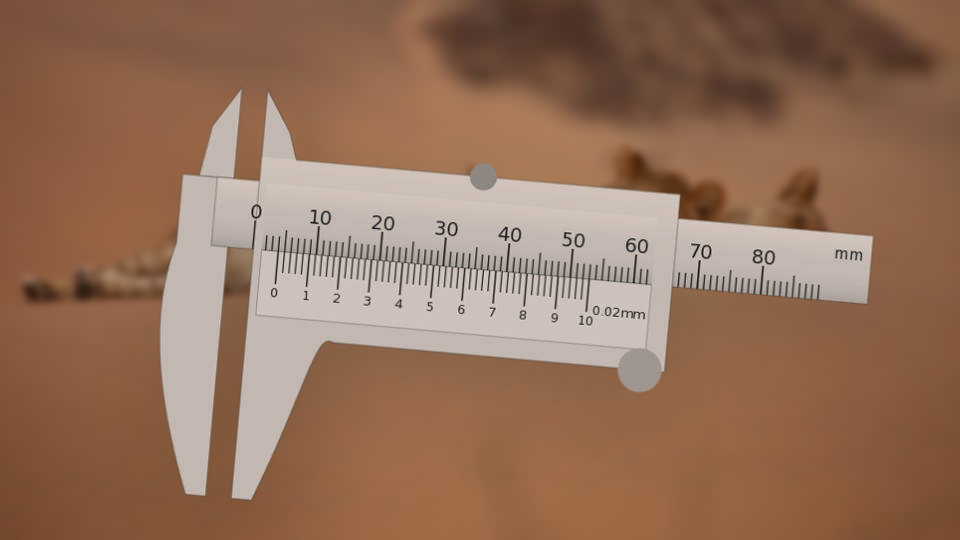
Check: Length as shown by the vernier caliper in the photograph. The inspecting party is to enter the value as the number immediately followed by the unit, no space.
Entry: 4.0mm
